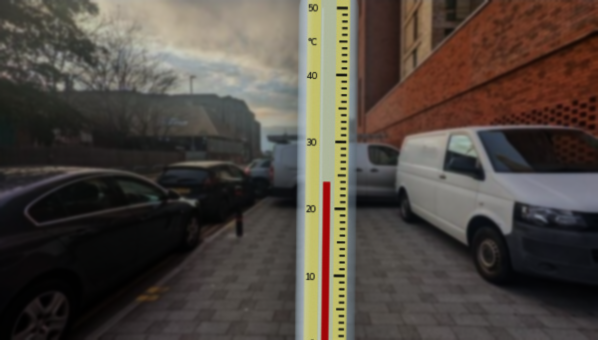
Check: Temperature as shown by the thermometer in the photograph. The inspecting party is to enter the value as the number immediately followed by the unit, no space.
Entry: 24°C
